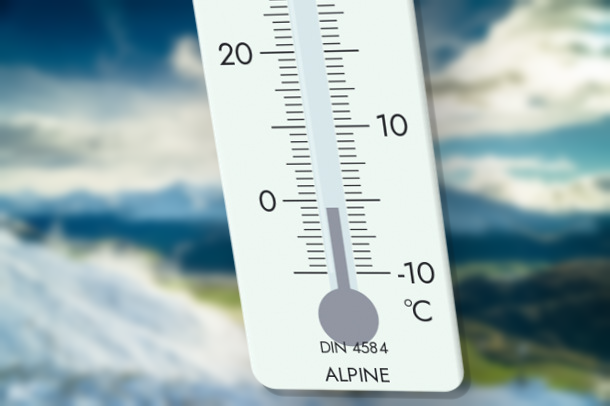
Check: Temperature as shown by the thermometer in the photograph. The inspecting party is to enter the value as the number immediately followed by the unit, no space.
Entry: -1°C
